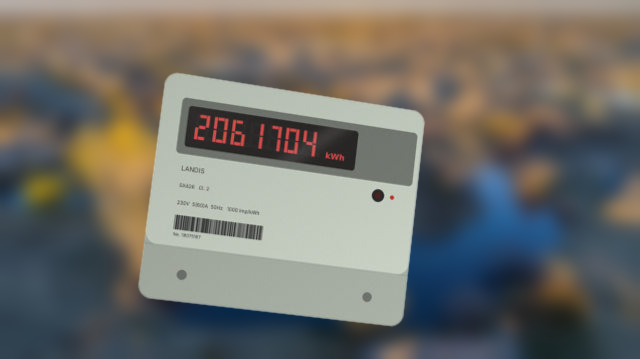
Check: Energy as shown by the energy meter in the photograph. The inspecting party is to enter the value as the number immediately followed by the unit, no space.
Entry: 2061704kWh
